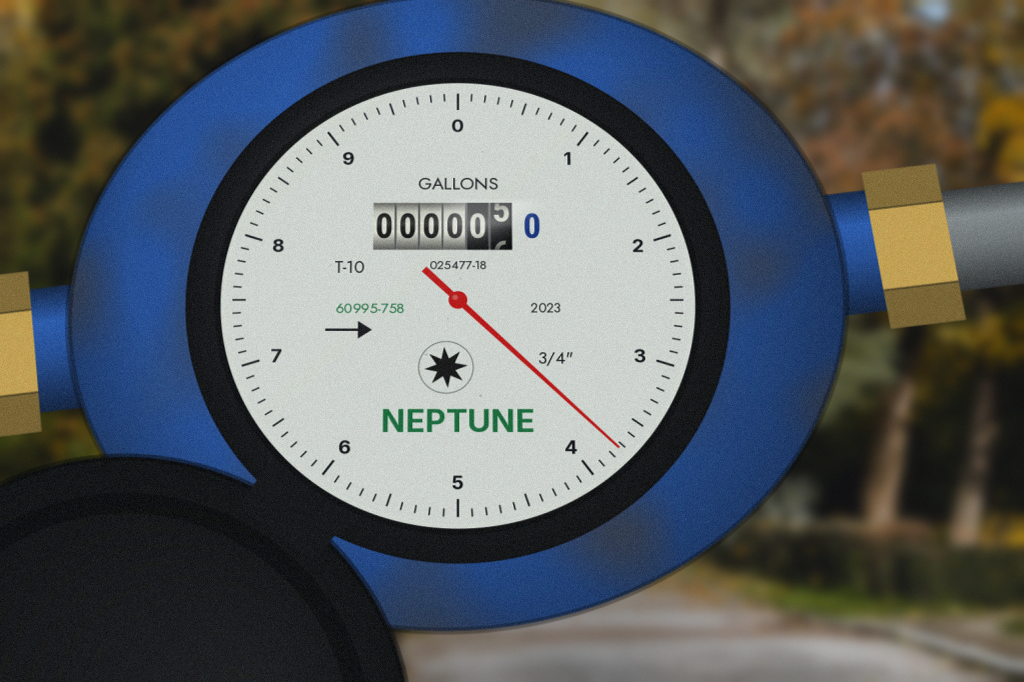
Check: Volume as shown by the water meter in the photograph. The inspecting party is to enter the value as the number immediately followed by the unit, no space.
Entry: 53.7gal
